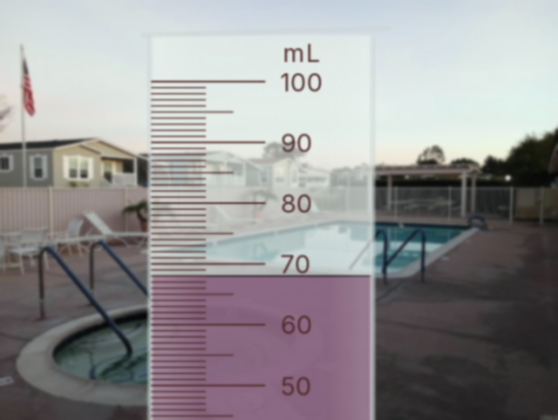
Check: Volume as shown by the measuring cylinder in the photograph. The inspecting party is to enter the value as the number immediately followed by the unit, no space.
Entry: 68mL
